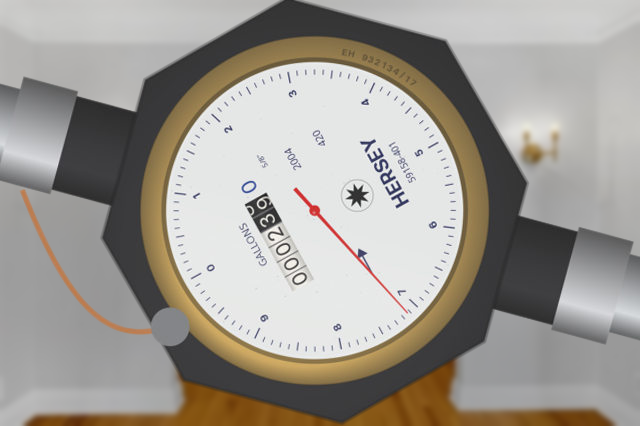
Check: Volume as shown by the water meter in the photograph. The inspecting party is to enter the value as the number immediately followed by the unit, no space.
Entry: 2387.1gal
